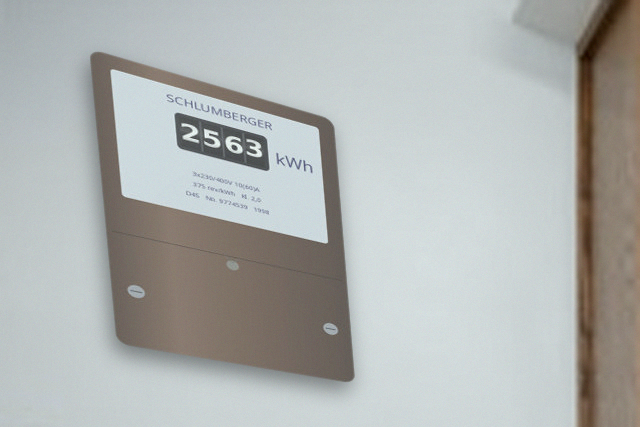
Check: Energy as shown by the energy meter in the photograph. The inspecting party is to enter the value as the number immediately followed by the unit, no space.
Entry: 2563kWh
